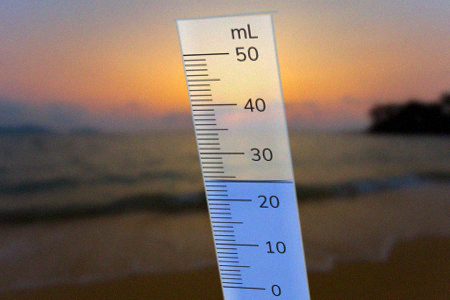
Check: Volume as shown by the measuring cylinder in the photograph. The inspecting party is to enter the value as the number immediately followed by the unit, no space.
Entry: 24mL
